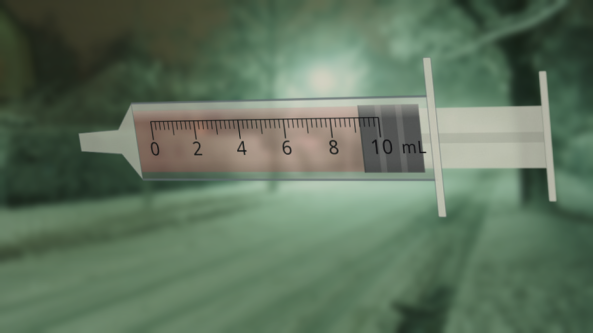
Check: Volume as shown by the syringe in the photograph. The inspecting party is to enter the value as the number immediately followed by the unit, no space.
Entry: 9.2mL
